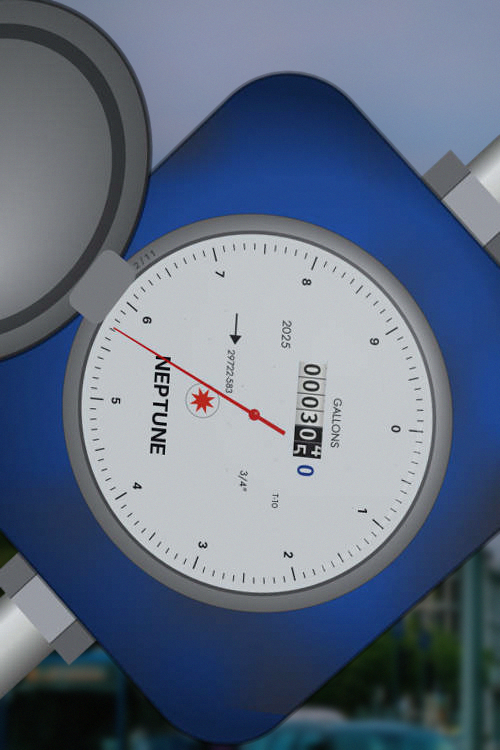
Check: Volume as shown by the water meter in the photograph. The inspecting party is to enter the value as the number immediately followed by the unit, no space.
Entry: 3045.7gal
